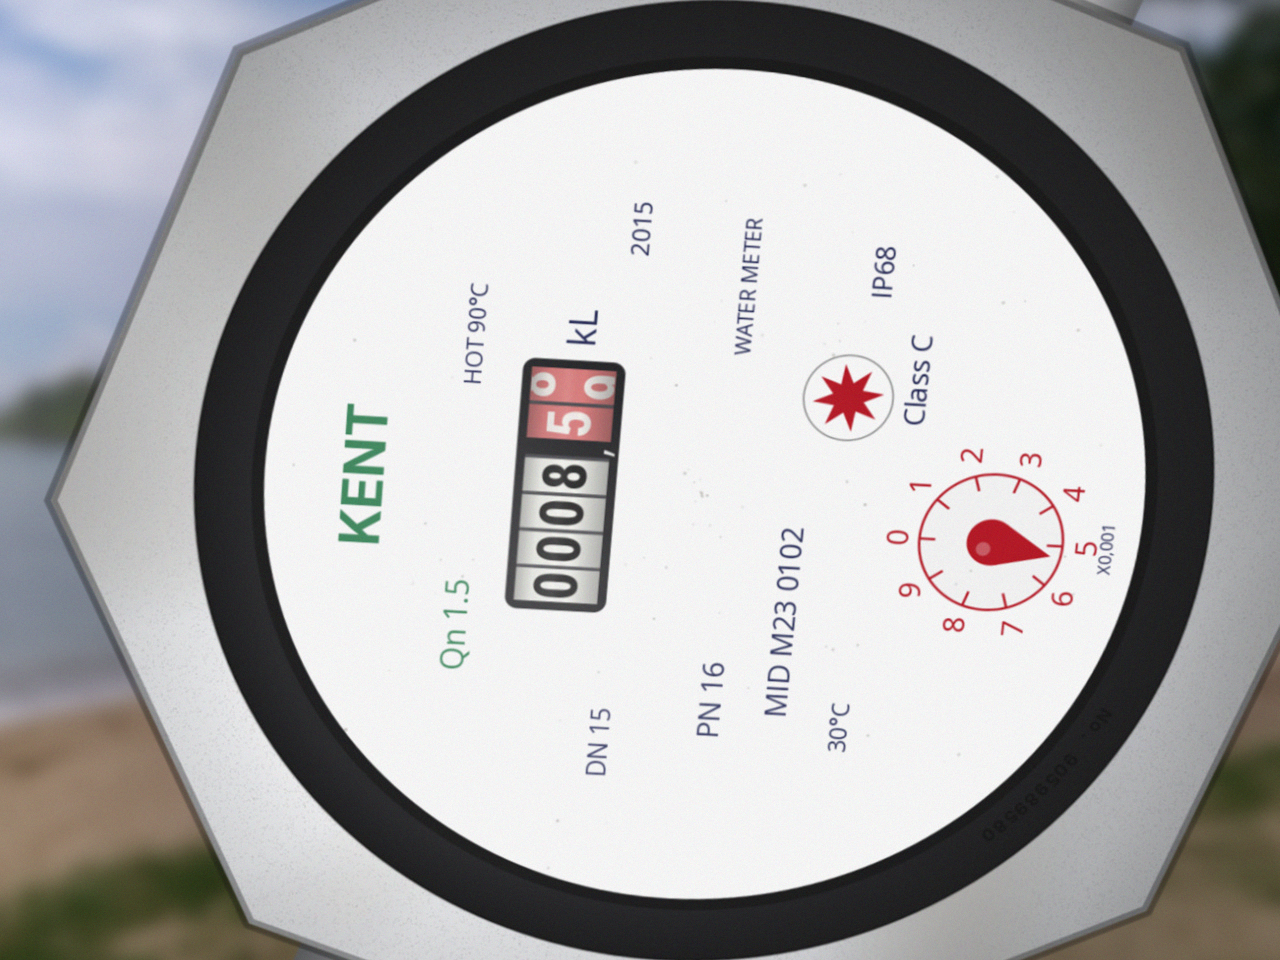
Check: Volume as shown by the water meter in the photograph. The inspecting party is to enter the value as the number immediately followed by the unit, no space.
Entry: 8.585kL
